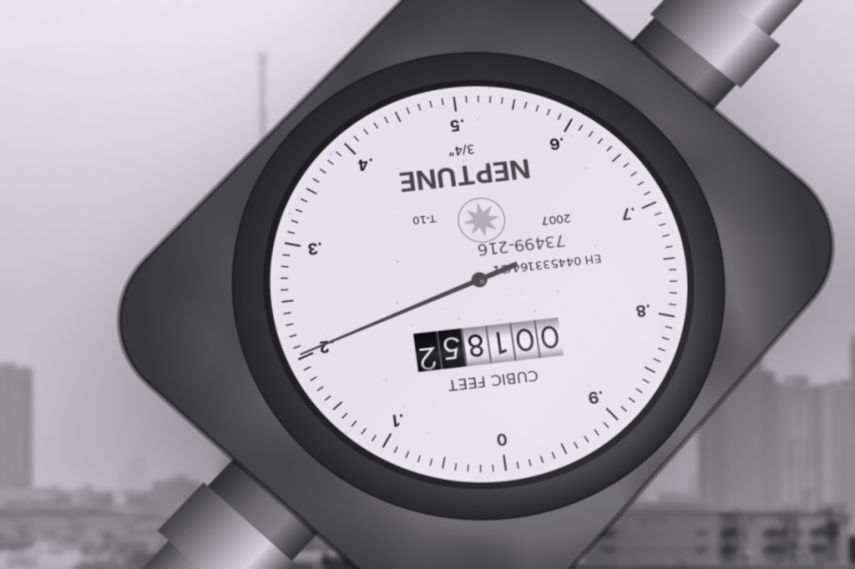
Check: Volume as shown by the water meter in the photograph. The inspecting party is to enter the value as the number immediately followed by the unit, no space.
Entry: 1852.20ft³
